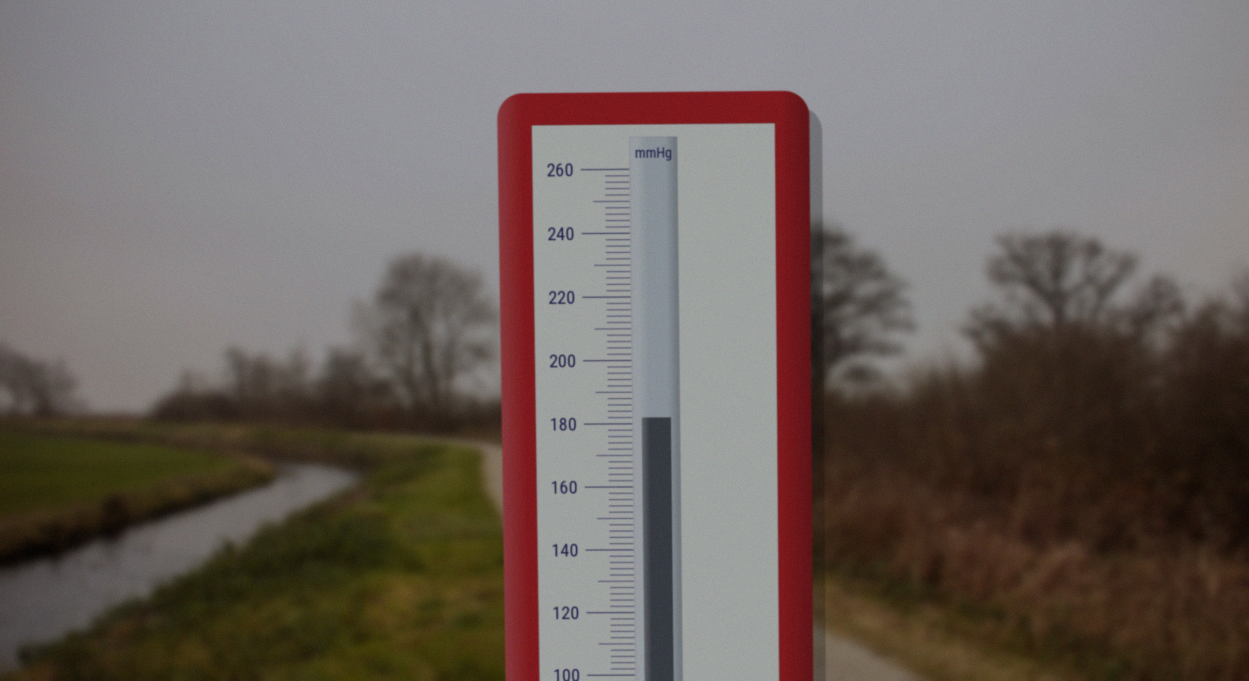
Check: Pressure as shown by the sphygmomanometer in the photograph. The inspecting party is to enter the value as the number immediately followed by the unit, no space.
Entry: 182mmHg
